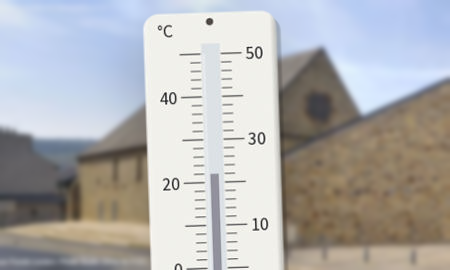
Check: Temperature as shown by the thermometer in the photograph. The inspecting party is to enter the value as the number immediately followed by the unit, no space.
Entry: 22°C
